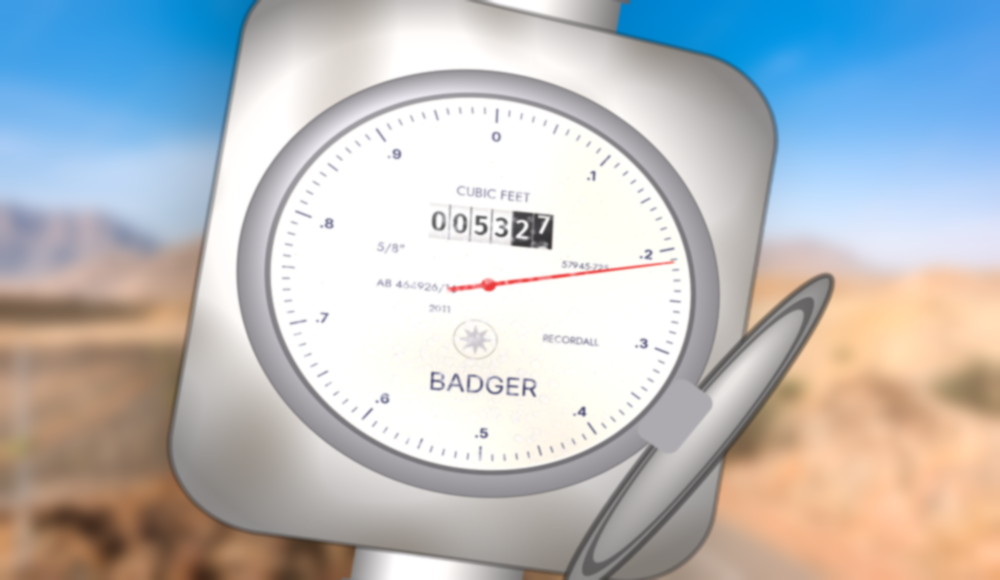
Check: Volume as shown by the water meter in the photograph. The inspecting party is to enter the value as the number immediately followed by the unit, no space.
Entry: 5327.21ft³
